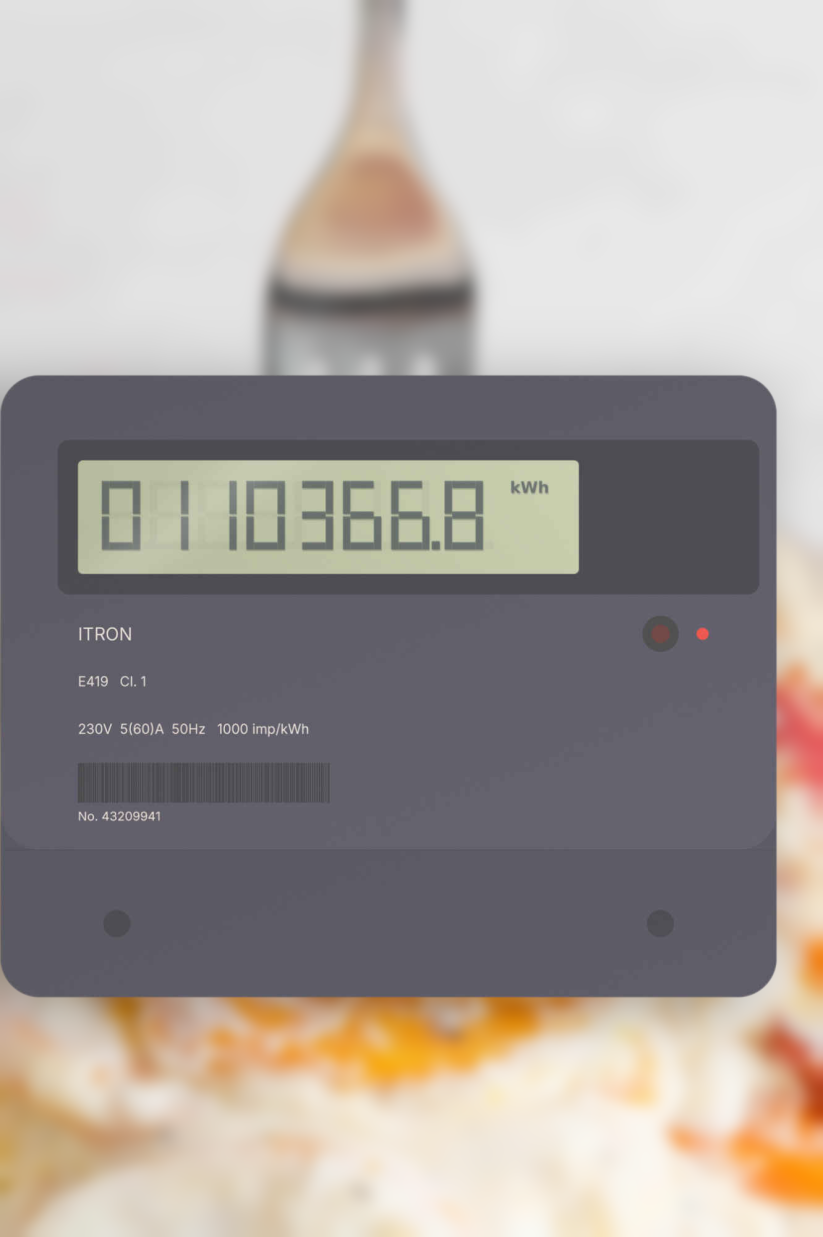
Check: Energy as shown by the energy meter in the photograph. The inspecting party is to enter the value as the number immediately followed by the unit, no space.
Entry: 110366.8kWh
